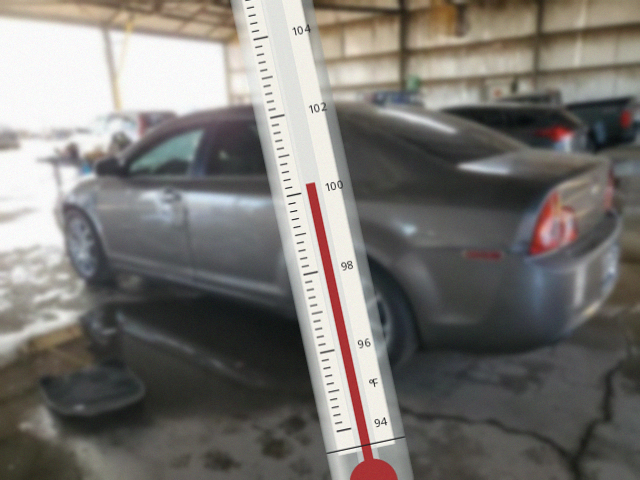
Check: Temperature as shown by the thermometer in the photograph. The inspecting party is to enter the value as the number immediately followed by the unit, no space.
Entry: 100.2°F
